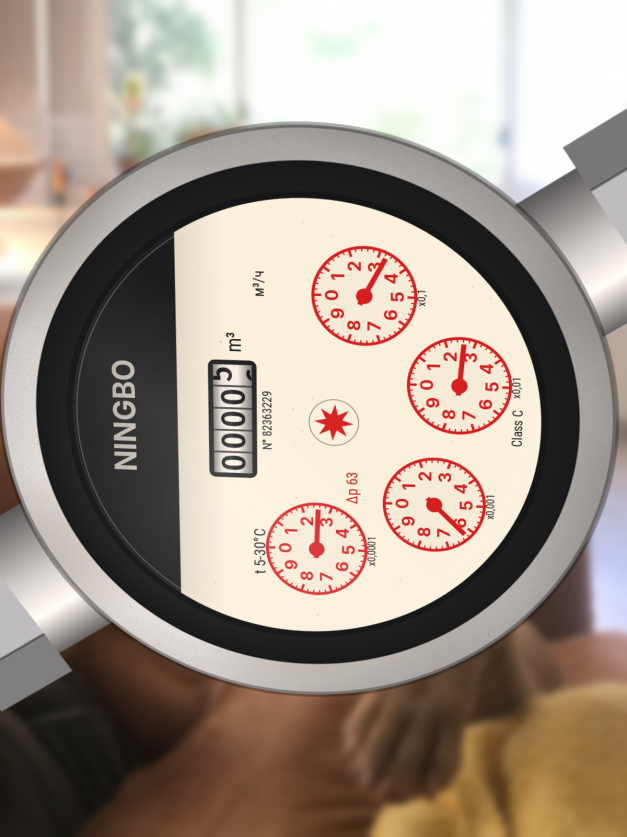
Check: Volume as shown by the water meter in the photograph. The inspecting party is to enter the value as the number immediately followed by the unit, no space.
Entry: 5.3262m³
